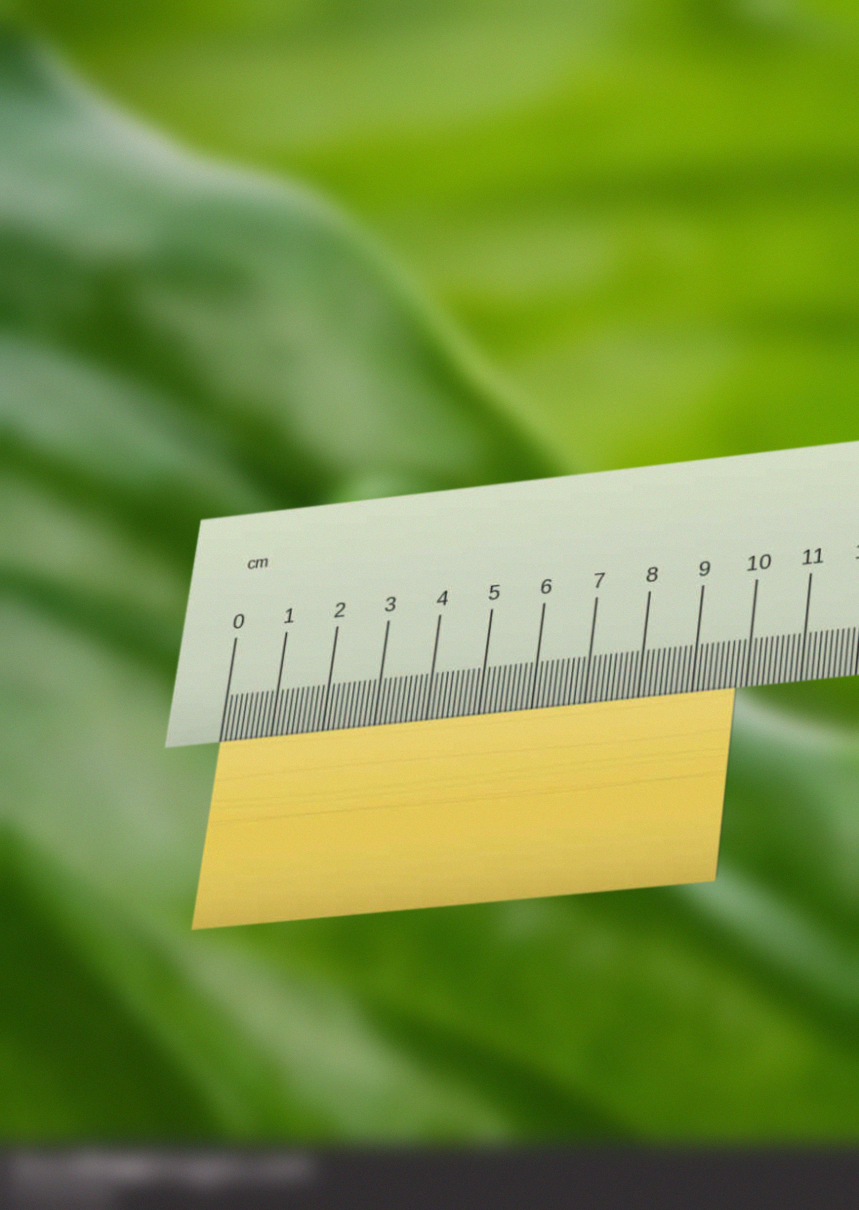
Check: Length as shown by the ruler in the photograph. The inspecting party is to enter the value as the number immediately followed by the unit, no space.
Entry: 9.8cm
